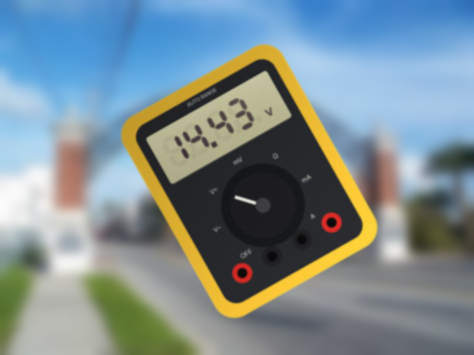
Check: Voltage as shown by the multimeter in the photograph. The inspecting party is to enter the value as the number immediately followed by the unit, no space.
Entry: 14.43V
